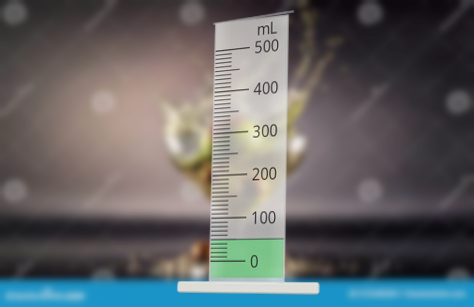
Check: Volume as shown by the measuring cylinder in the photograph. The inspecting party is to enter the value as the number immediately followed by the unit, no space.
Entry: 50mL
